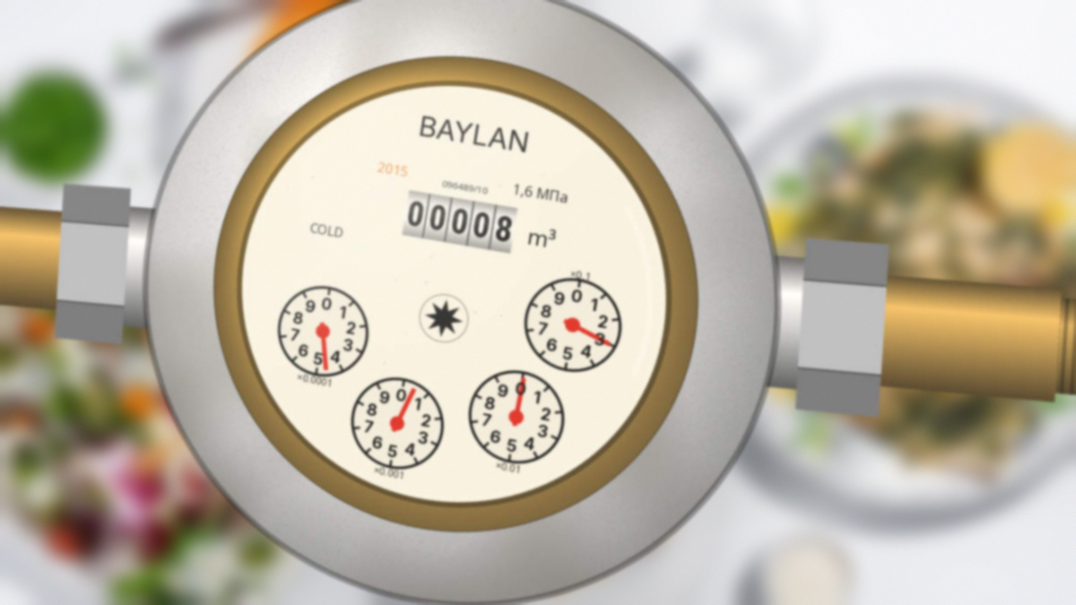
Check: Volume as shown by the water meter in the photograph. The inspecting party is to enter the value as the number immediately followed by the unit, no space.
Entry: 8.3004m³
